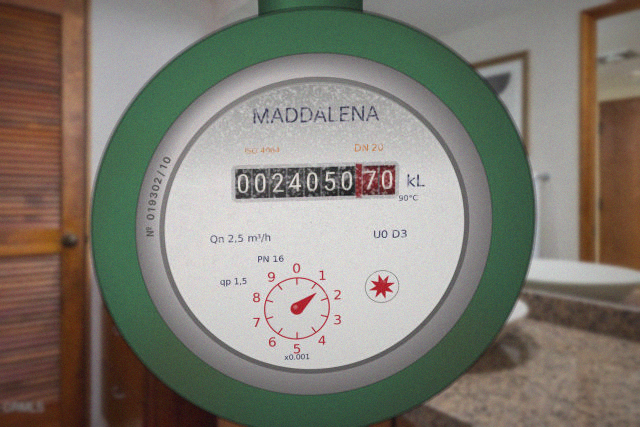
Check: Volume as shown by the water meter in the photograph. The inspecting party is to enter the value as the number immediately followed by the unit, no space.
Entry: 24050.701kL
